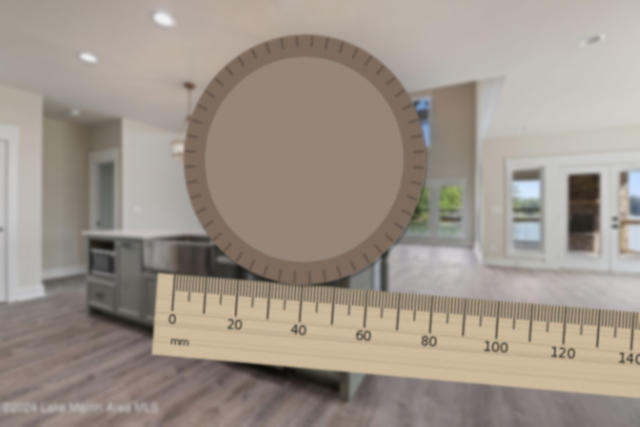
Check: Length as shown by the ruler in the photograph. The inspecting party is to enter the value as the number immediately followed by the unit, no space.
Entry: 75mm
